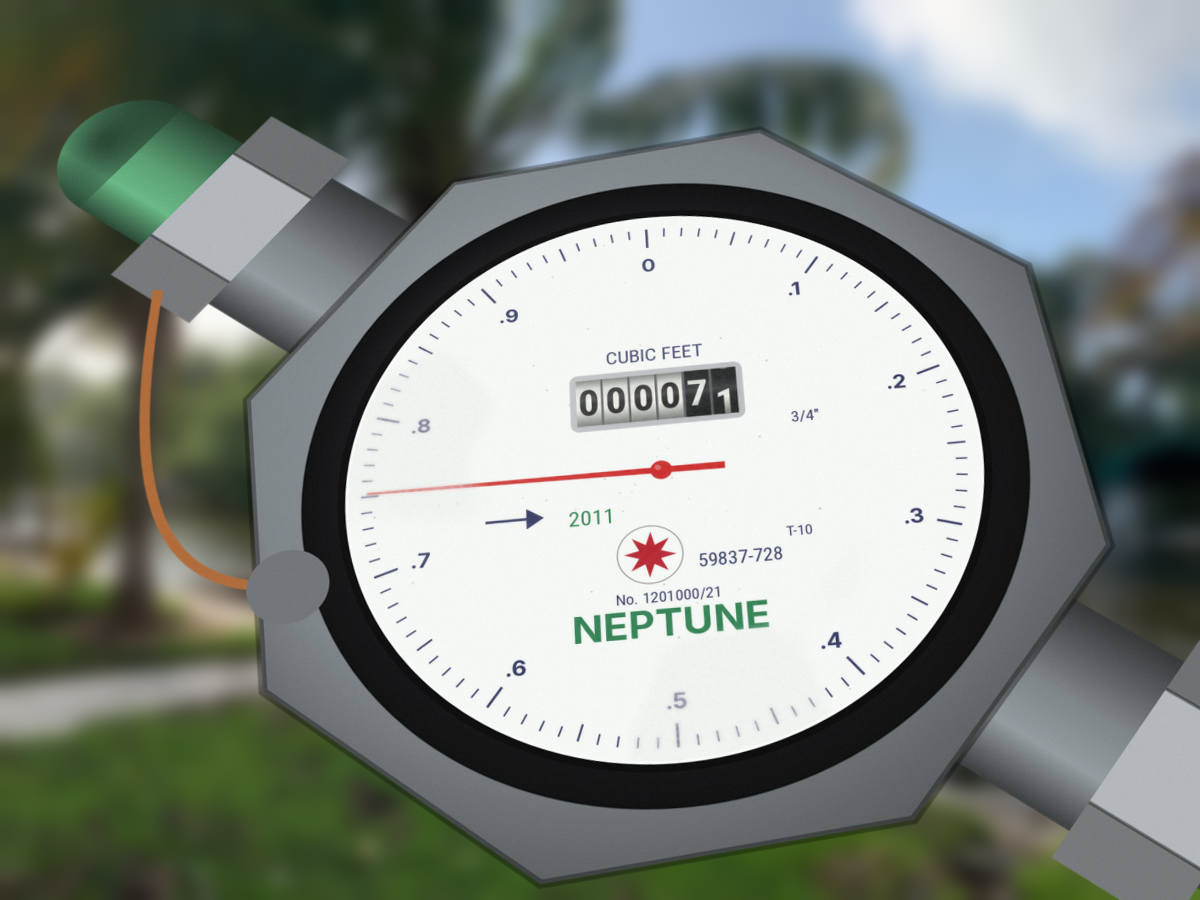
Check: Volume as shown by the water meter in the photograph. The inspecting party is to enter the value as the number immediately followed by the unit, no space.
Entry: 70.75ft³
